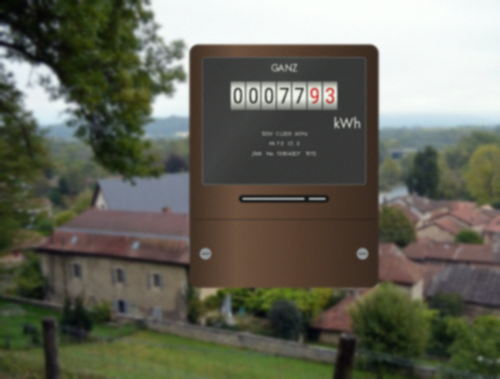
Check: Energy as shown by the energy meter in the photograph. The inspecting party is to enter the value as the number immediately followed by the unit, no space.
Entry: 77.93kWh
